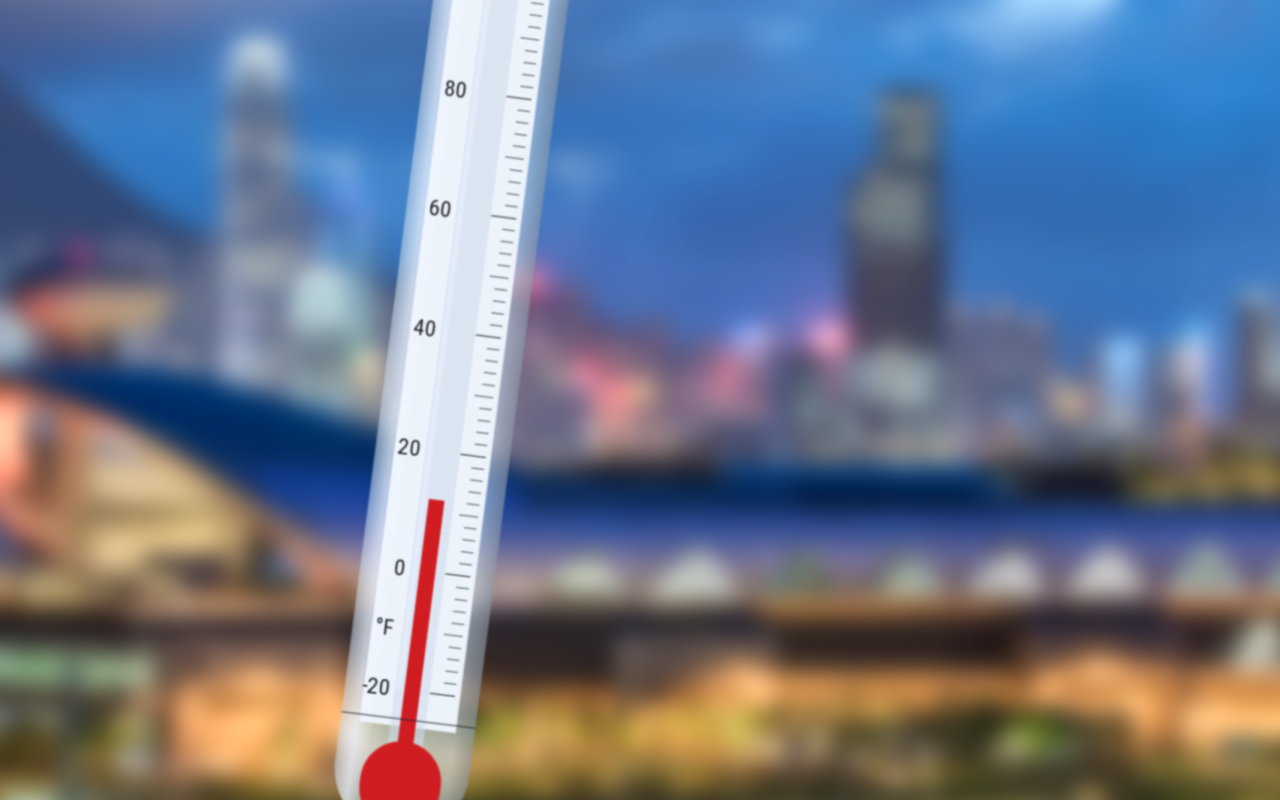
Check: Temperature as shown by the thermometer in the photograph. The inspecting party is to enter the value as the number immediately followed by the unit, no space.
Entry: 12°F
